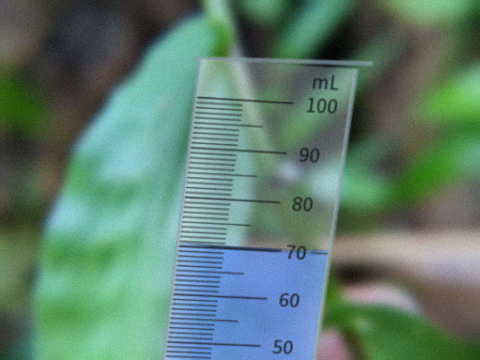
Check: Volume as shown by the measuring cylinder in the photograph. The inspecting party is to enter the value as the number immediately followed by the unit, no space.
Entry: 70mL
